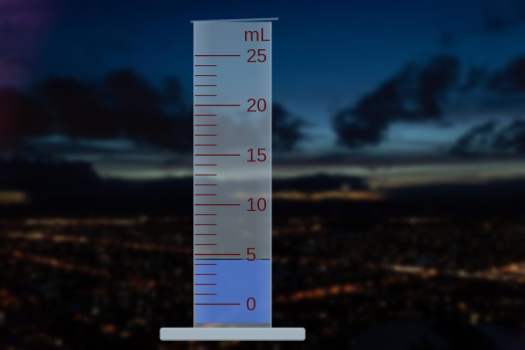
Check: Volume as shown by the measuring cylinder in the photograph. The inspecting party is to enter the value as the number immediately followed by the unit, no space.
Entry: 4.5mL
